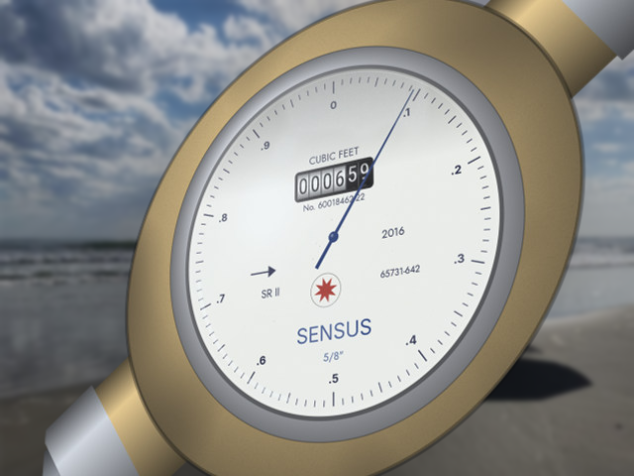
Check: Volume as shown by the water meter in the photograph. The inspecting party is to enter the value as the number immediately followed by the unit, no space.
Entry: 659.09ft³
